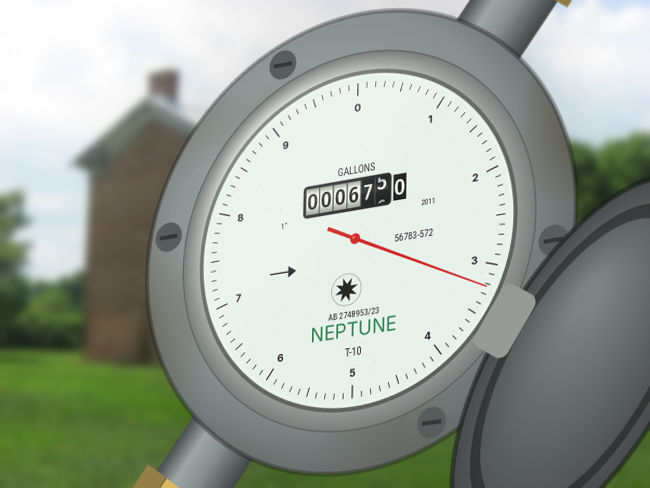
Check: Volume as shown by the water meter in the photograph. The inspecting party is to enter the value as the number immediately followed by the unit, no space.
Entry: 6753.2gal
